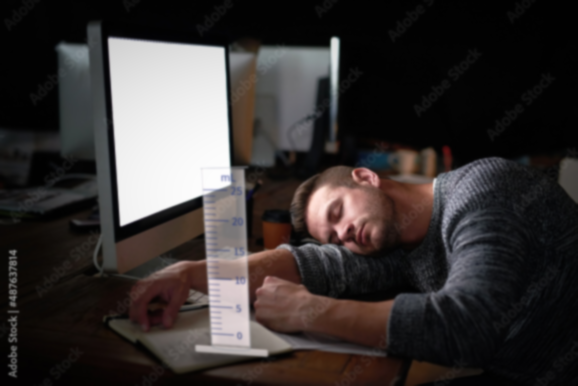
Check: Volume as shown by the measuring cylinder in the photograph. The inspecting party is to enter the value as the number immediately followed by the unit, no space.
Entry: 10mL
